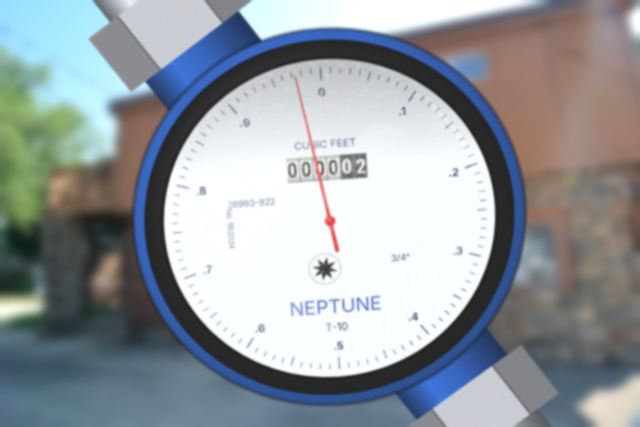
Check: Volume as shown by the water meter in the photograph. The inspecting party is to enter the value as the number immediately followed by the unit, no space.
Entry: 1.97ft³
